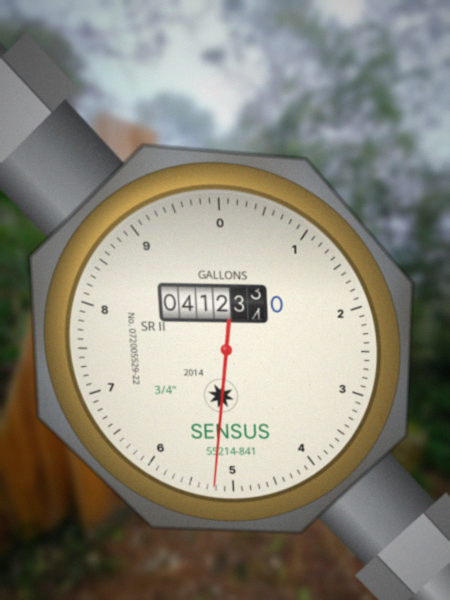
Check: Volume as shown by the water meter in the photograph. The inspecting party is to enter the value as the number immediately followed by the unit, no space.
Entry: 412335.2gal
